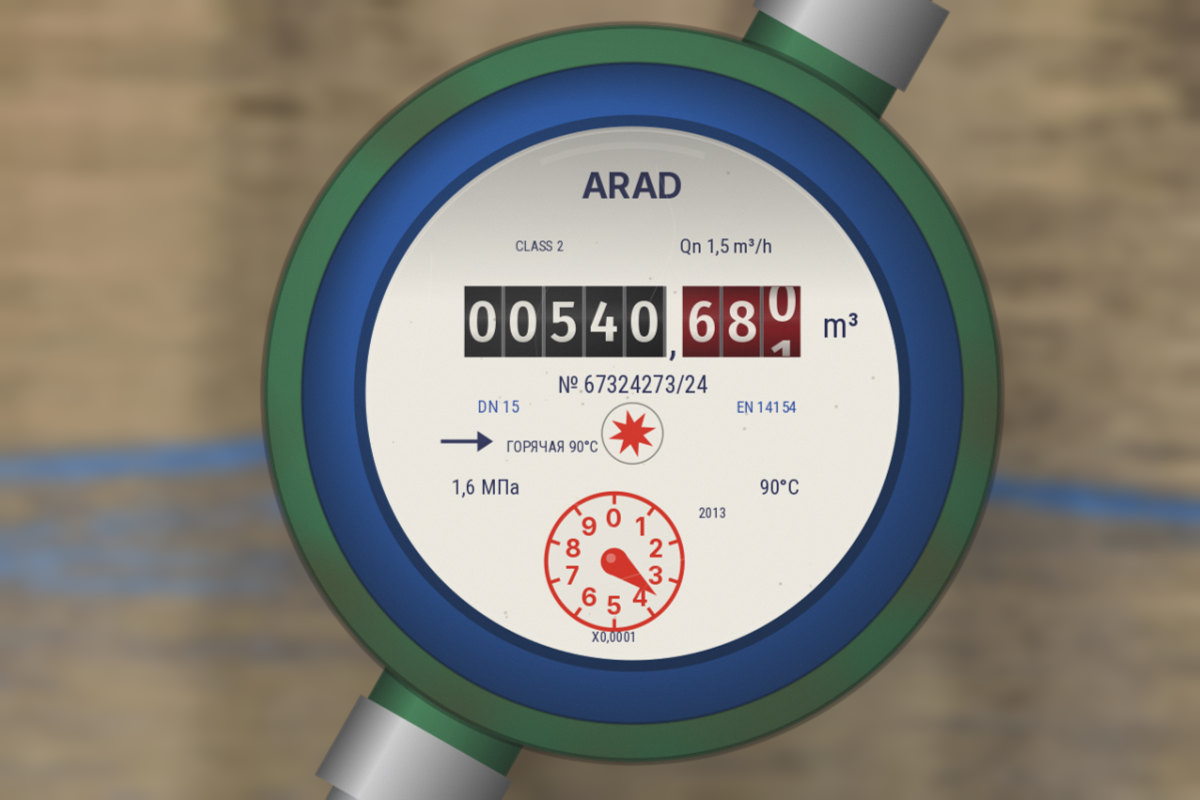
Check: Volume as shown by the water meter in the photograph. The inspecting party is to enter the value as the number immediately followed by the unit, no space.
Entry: 540.6803m³
